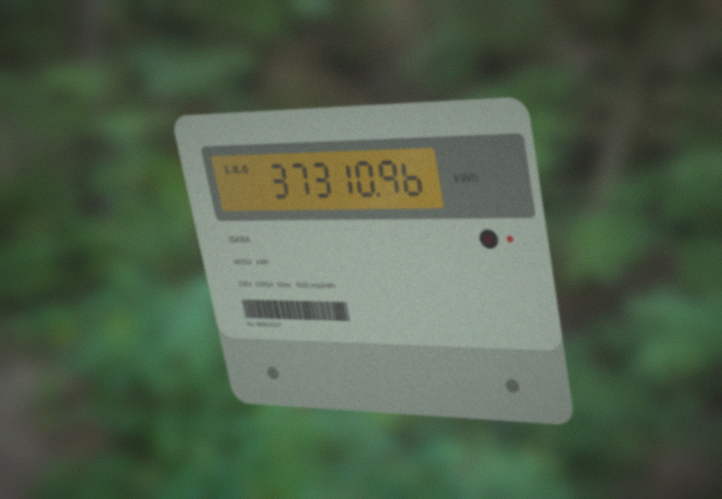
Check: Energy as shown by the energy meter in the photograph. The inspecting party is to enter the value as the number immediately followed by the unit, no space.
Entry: 37310.96kWh
